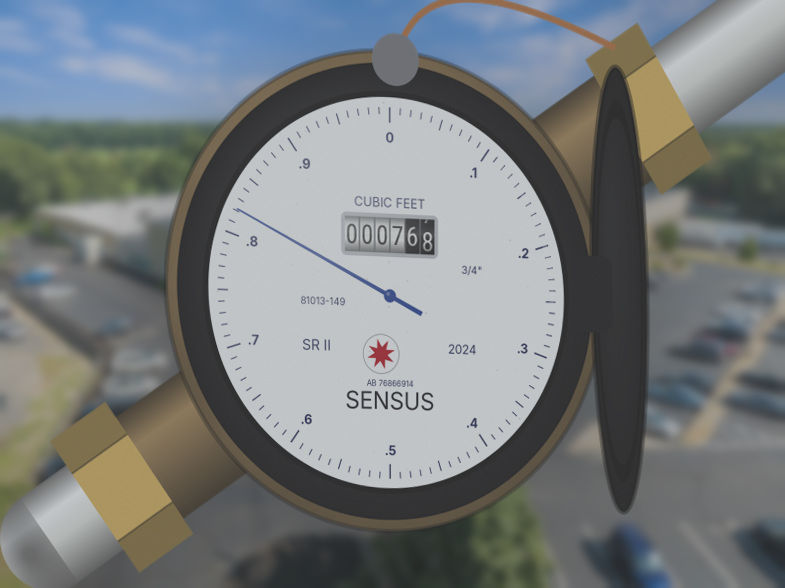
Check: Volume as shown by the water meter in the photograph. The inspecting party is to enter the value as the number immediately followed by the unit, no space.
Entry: 767.82ft³
